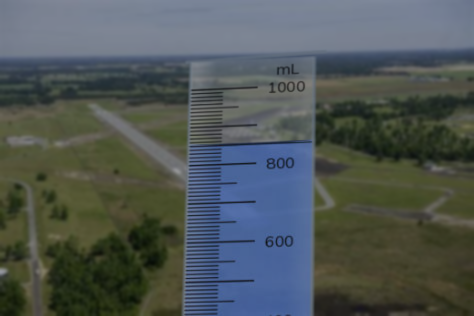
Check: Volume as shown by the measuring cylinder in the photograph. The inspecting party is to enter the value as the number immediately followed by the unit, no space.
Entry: 850mL
